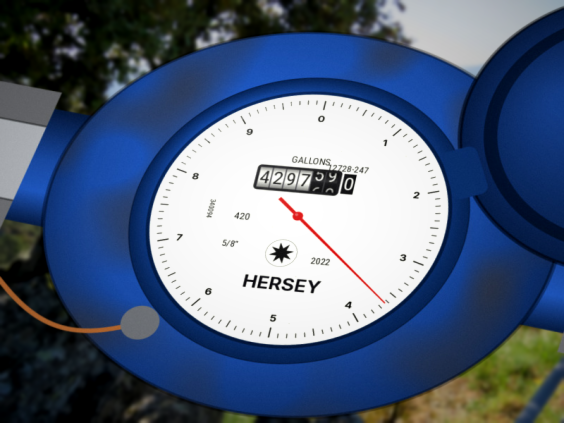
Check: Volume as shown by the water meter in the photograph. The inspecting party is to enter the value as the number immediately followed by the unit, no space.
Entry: 4297593.6gal
